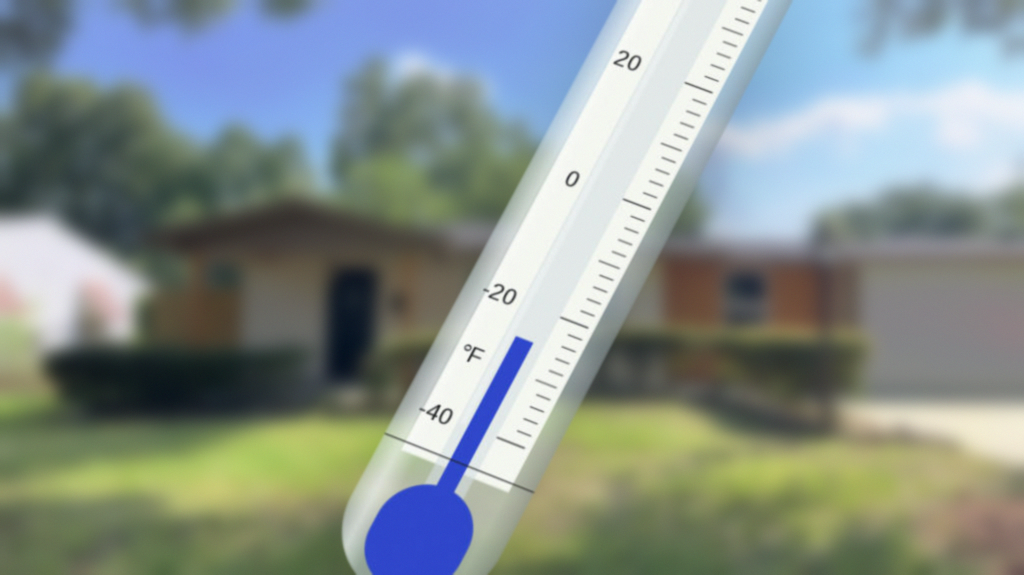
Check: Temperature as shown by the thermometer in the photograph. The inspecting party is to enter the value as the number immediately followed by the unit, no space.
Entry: -25°F
